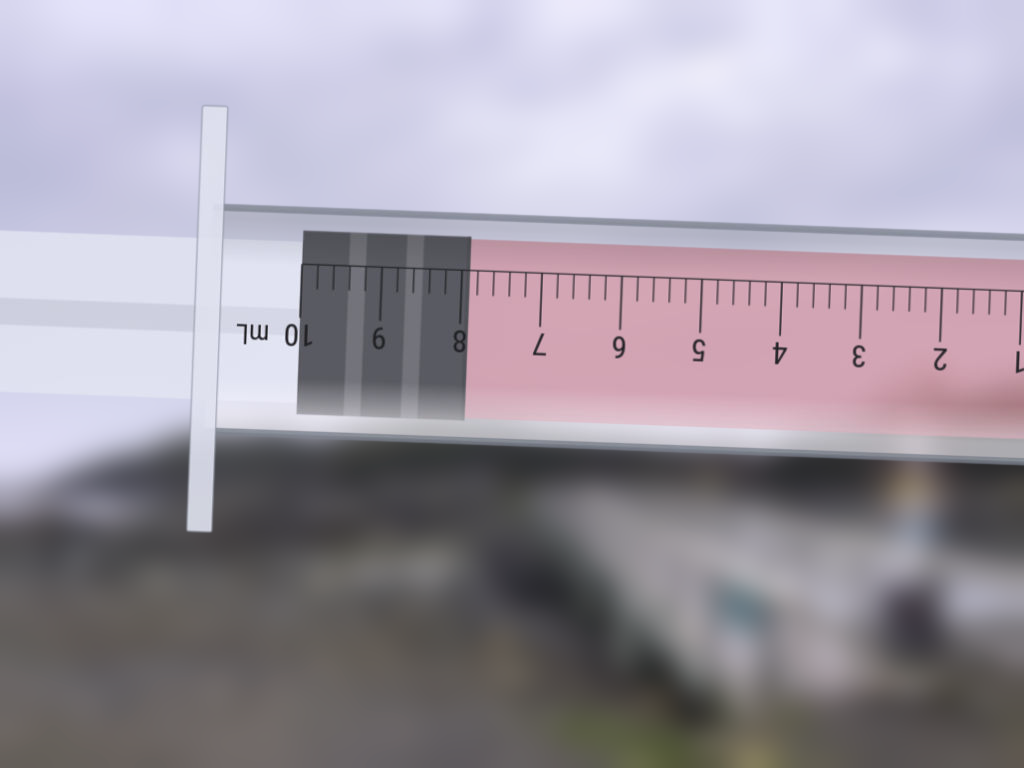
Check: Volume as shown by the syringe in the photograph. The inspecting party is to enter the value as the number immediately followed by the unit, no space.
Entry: 7.9mL
